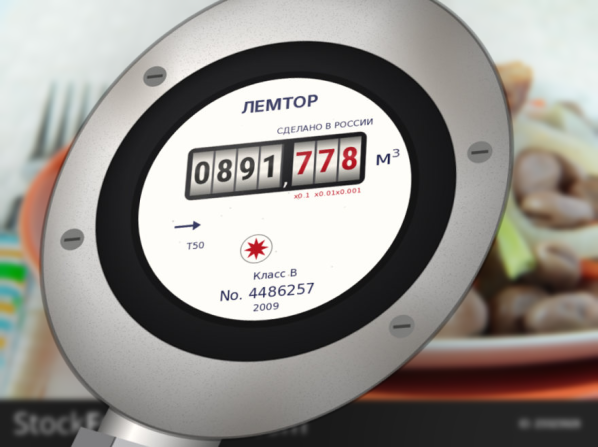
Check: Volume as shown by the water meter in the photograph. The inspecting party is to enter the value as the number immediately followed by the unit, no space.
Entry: 891.778m³
